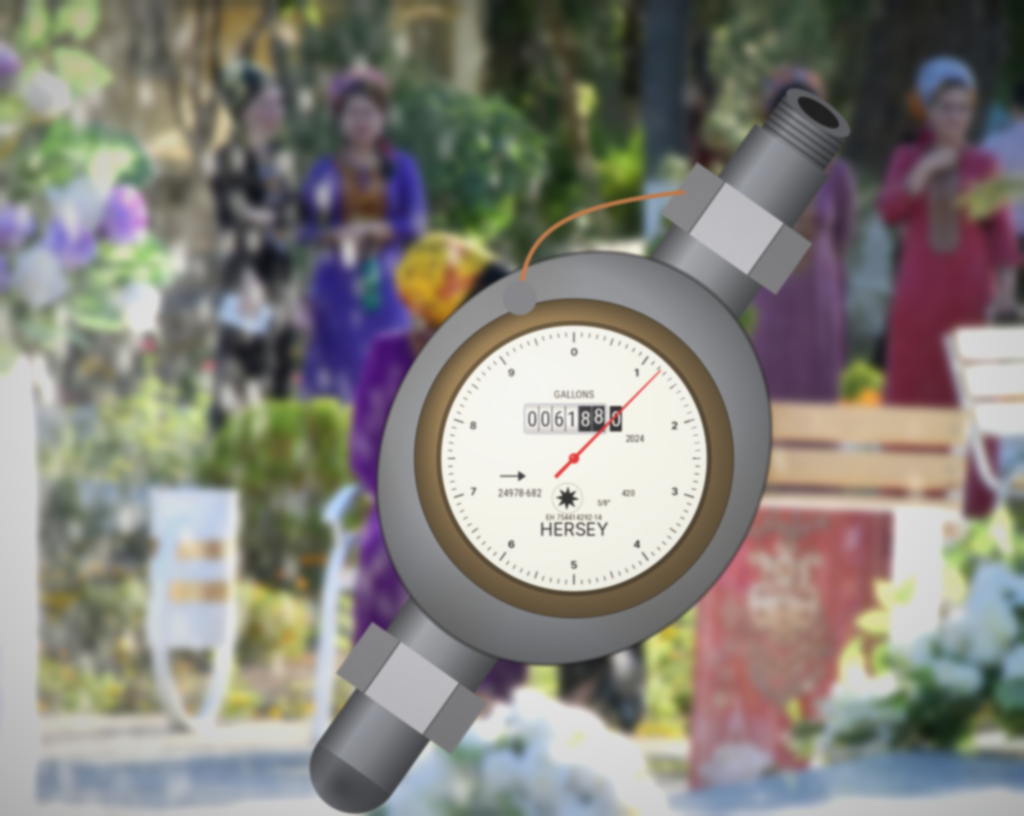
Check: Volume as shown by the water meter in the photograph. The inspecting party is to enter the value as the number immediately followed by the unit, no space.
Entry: 61881.2gal
